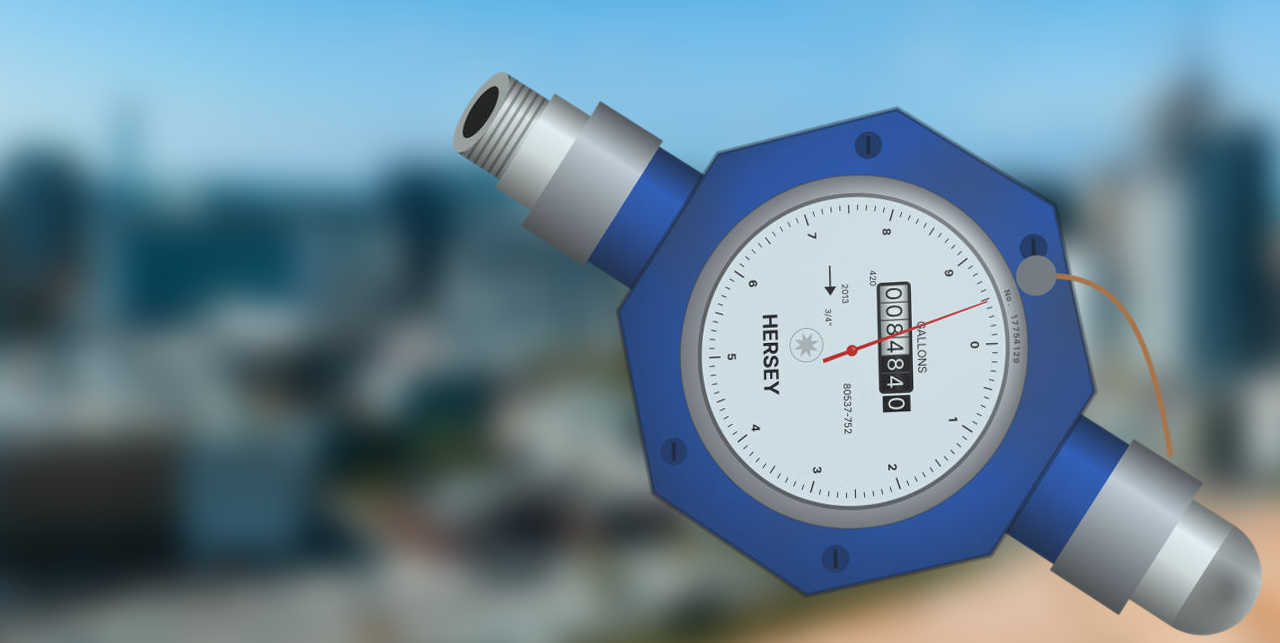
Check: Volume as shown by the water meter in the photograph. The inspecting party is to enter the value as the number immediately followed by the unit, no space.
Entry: 84839.5gal
